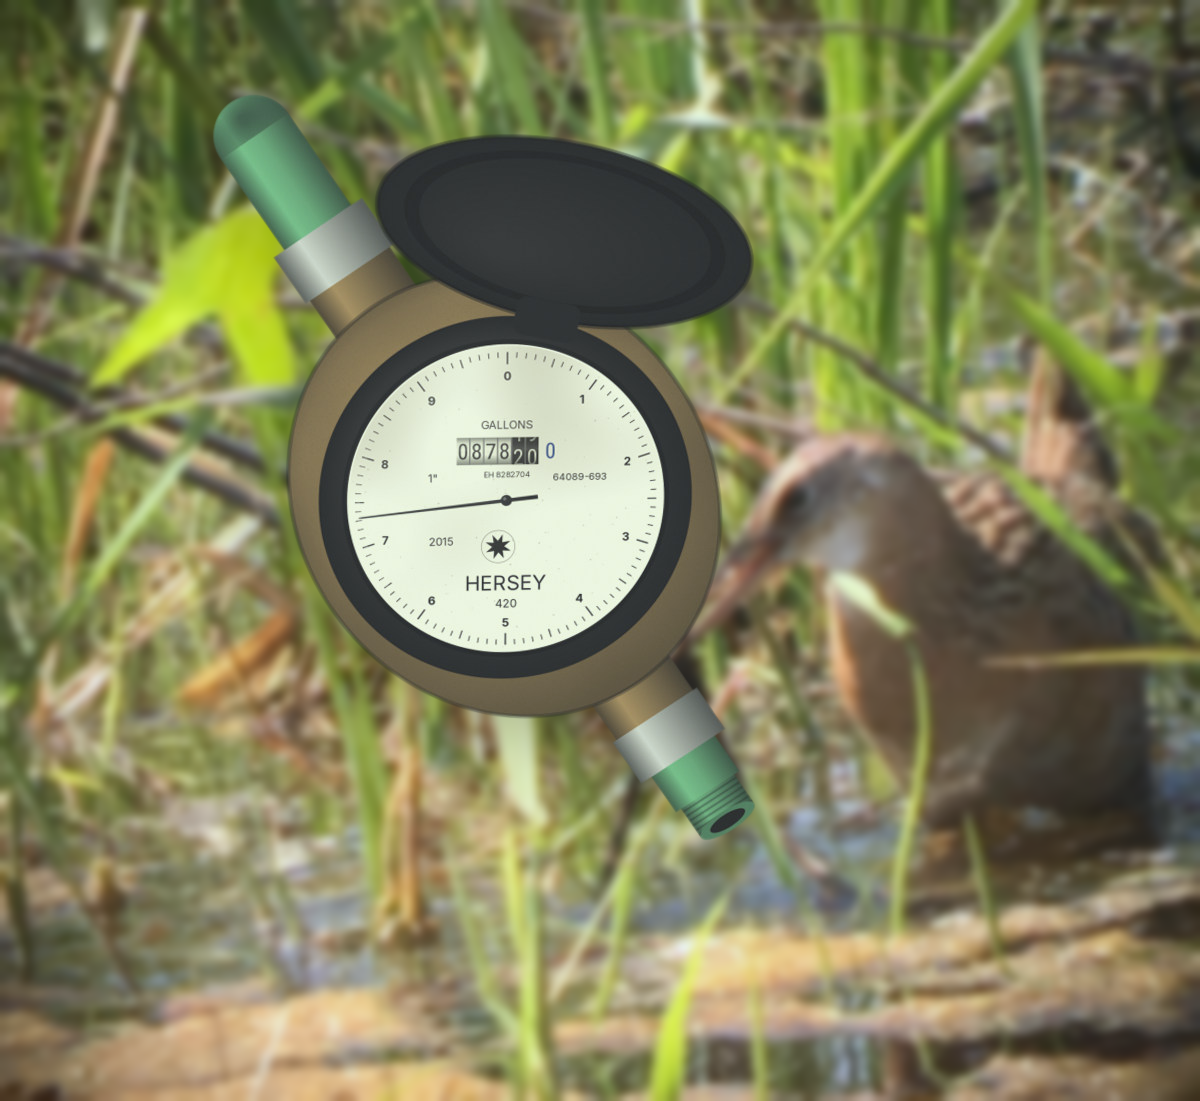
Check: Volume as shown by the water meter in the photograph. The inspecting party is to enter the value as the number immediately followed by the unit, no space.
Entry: 878197.3gal
